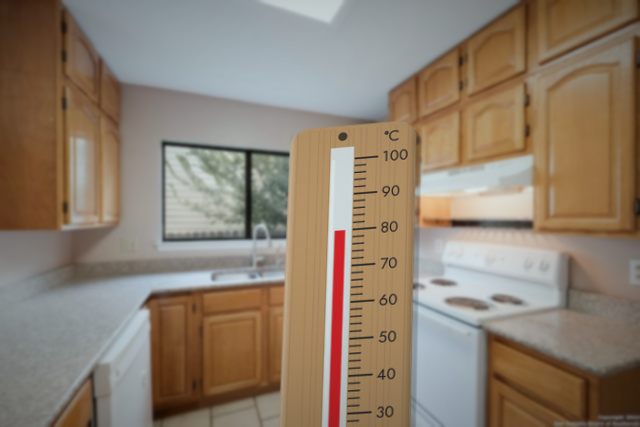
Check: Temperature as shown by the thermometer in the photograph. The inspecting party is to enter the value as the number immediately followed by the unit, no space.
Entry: 80°C
